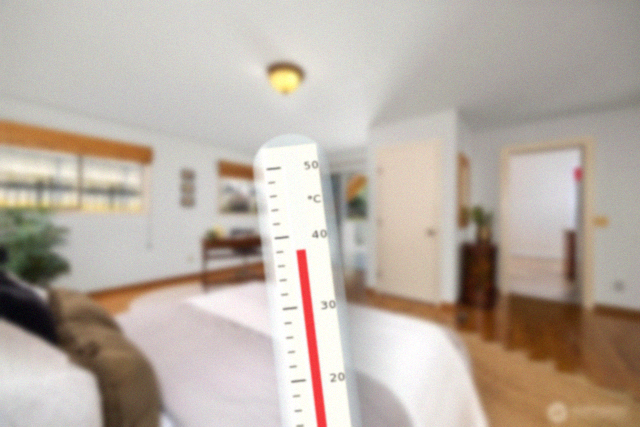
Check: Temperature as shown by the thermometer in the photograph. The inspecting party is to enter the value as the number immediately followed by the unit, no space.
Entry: 38°C
